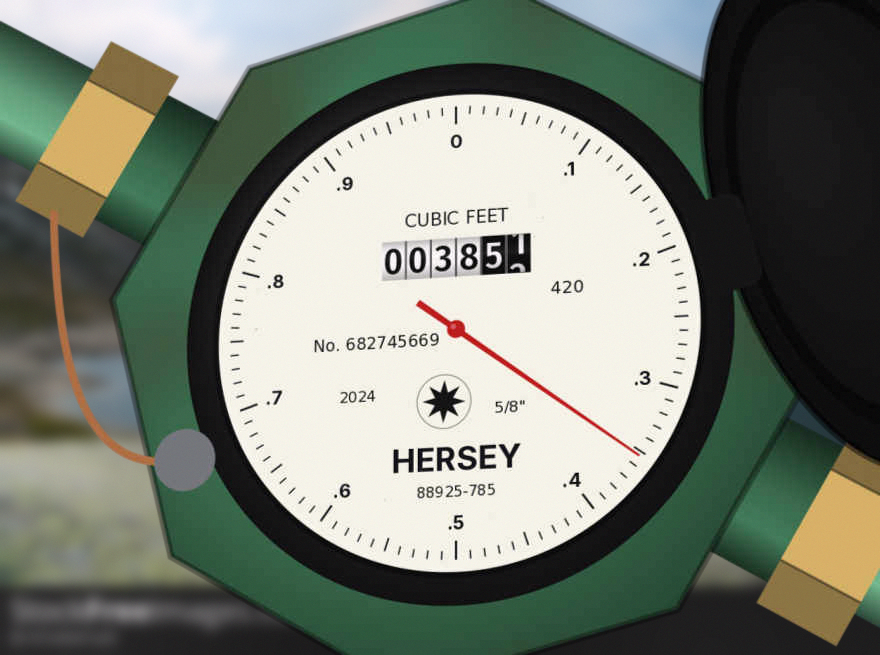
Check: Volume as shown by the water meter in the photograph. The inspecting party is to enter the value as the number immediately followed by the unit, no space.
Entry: 3851.35ft³
